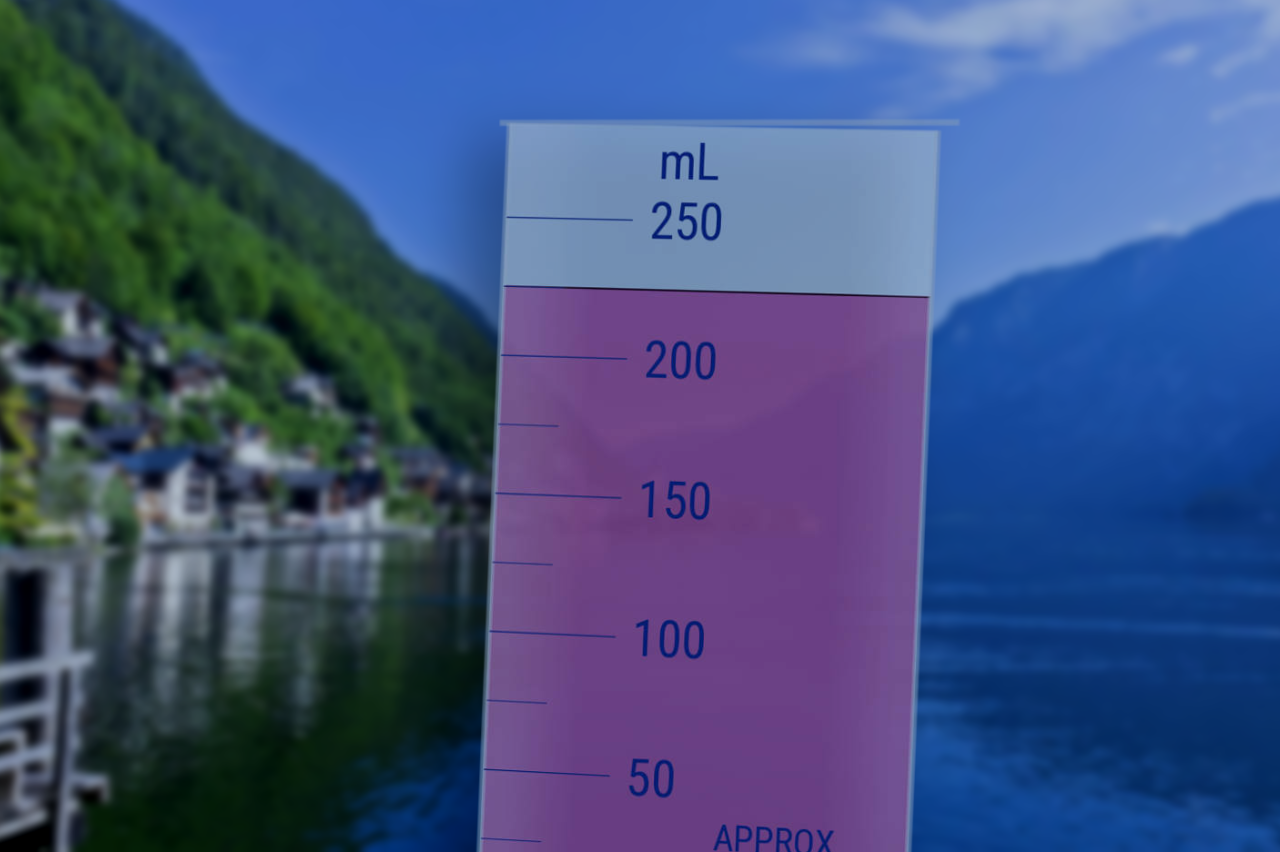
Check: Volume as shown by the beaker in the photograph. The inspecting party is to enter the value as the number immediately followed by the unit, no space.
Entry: 225mL
